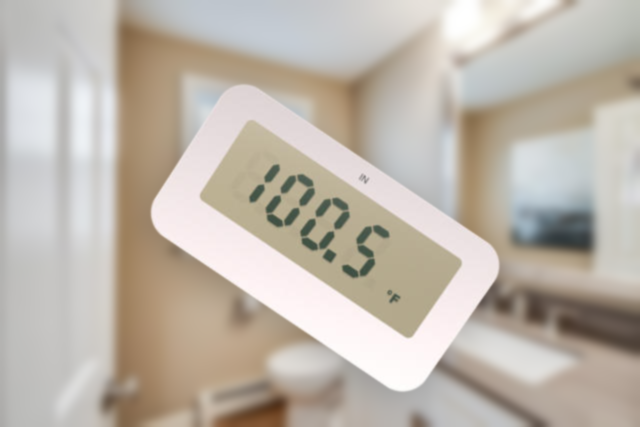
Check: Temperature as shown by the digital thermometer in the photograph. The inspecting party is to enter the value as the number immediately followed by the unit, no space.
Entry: 100.5°F
